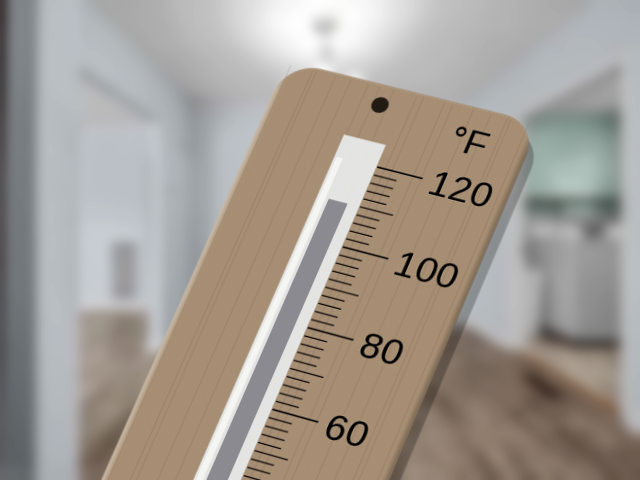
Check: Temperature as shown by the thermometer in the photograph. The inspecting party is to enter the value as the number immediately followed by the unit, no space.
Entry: 110°F
